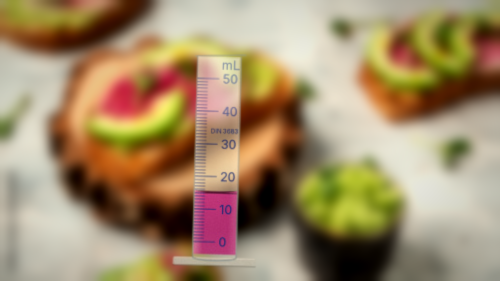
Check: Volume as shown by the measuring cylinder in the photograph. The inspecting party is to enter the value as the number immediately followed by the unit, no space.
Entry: 15mL
